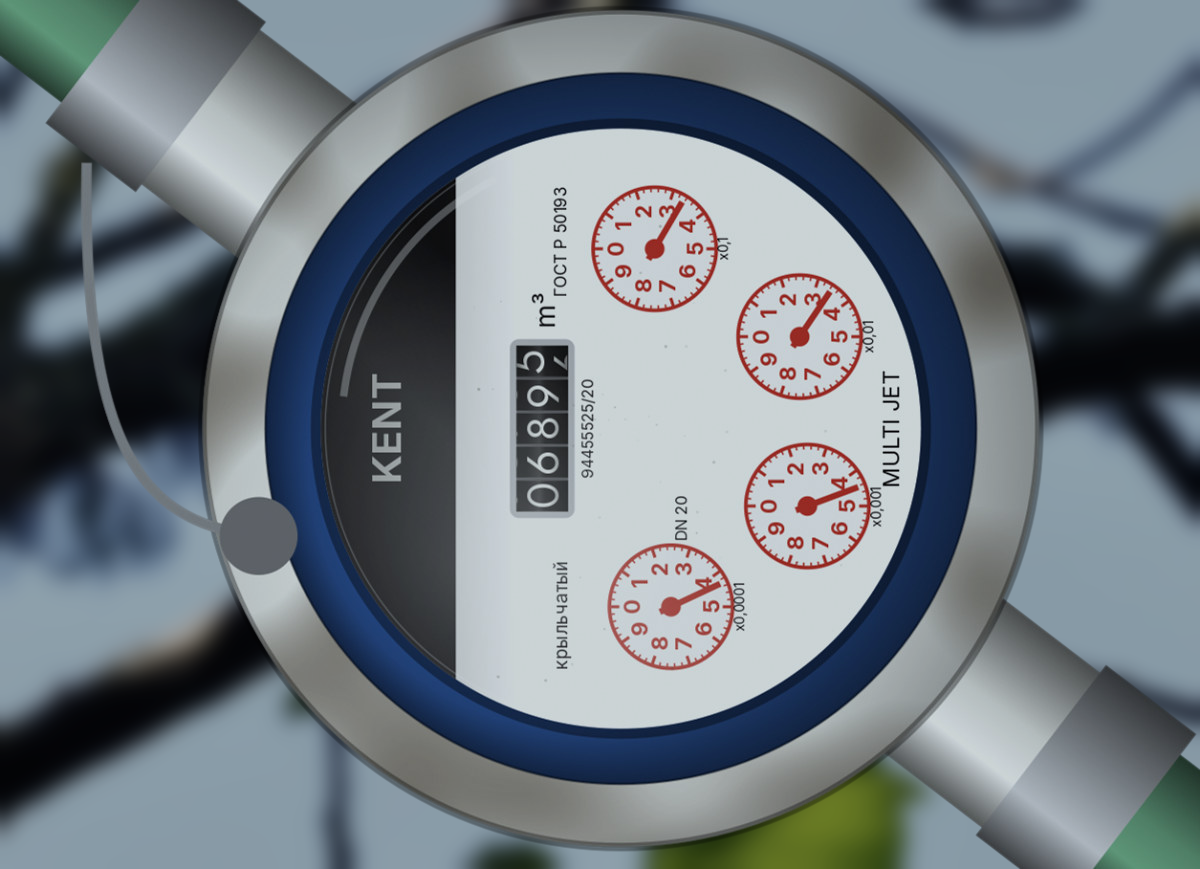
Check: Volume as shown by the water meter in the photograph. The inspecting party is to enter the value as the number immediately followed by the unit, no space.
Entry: 6895.3344m³
